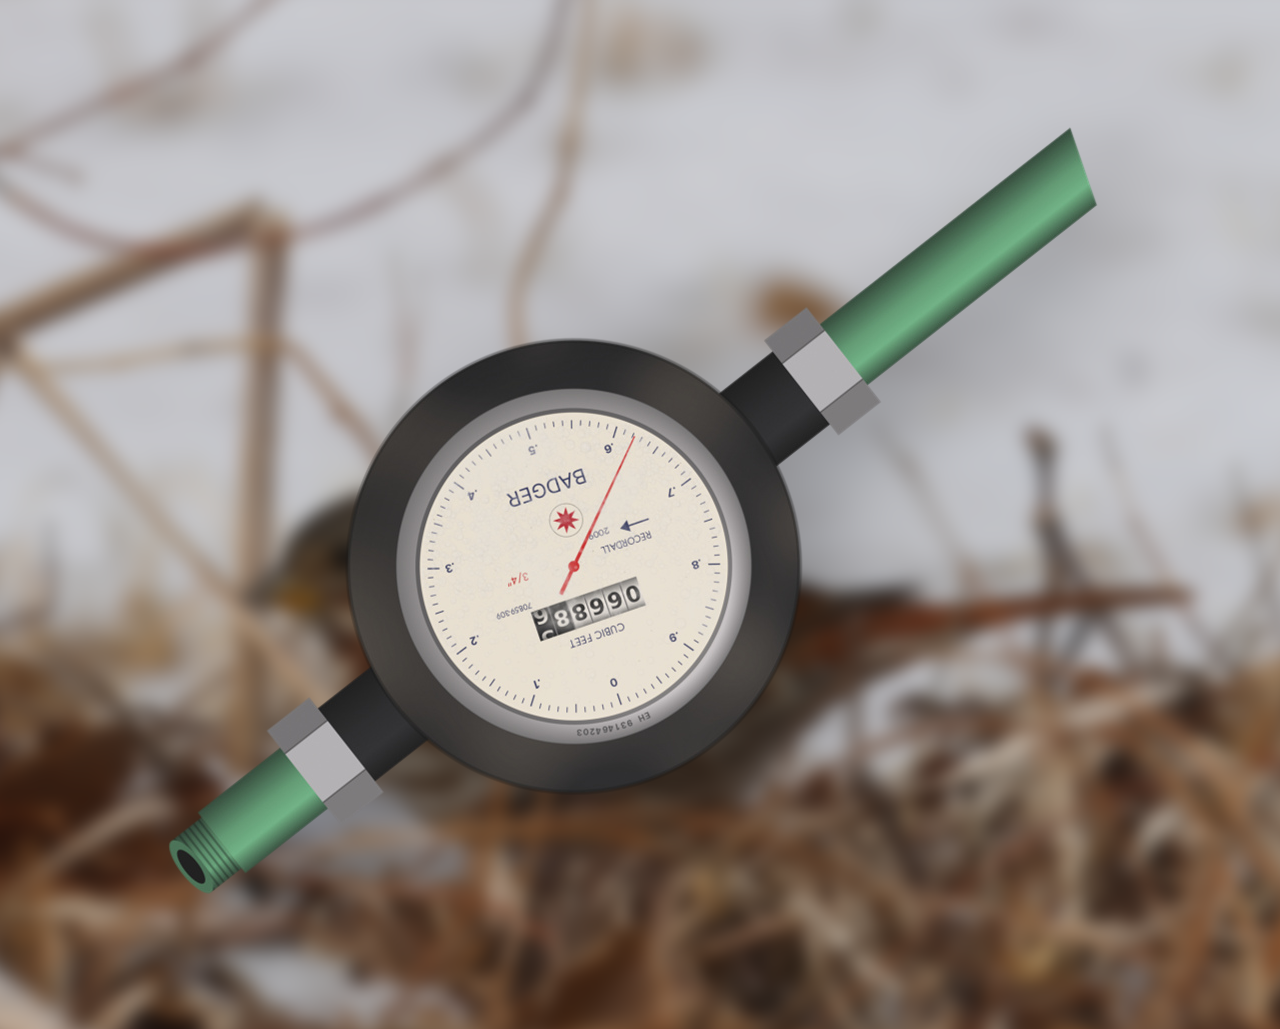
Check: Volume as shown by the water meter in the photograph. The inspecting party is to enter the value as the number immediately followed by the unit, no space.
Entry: 66885.62ft³
